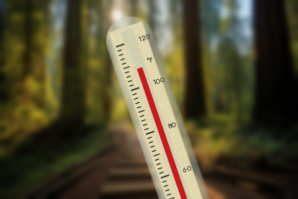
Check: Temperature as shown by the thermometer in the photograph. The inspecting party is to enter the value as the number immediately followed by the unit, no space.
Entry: 108°F
